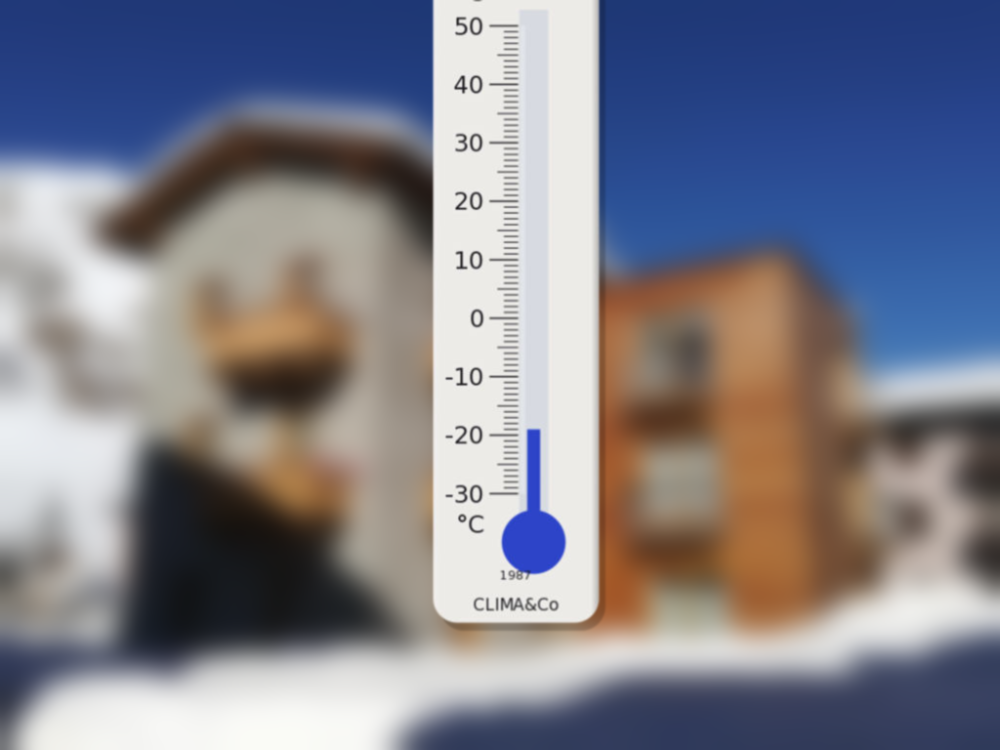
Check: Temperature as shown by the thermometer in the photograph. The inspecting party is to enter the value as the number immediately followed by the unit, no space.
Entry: -19°C
